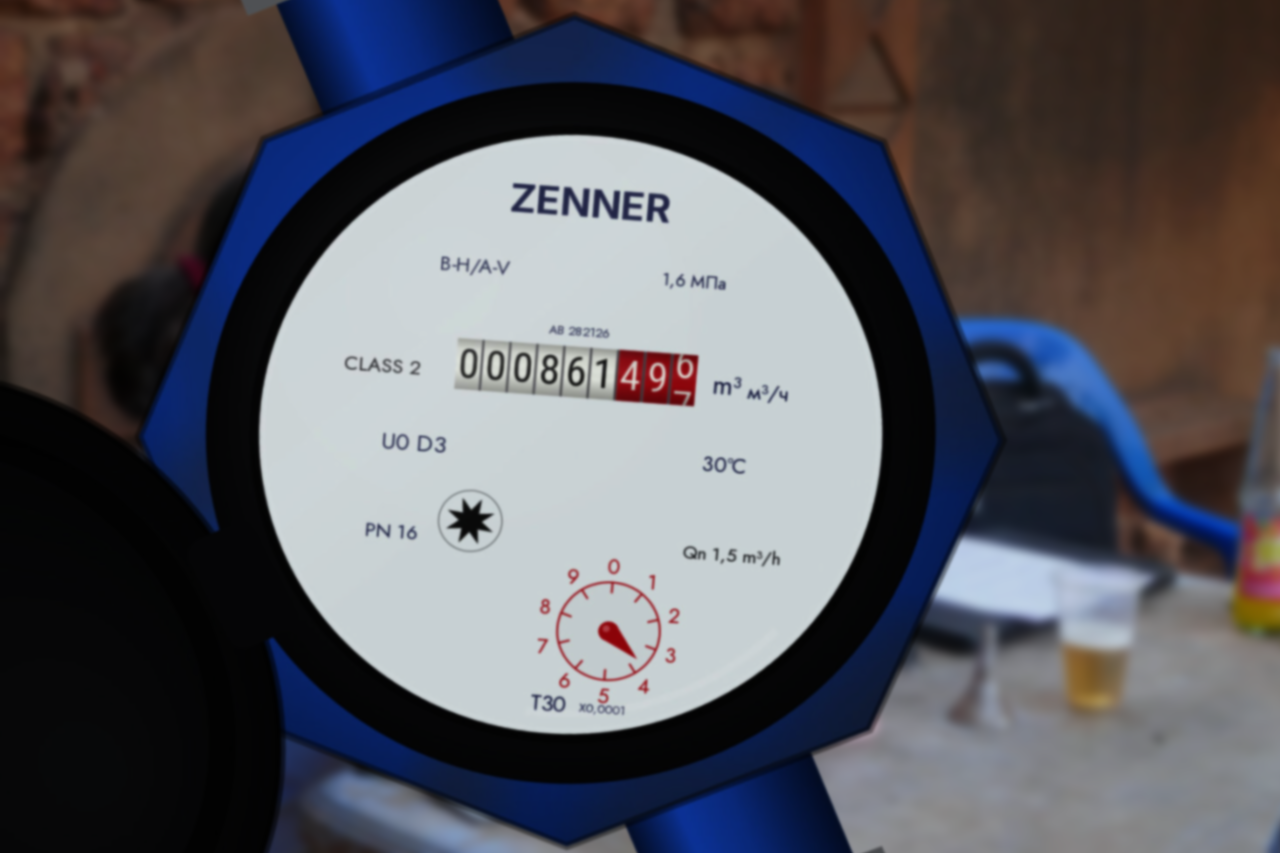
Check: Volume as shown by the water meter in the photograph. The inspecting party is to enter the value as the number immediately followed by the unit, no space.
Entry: 861.4963m³
